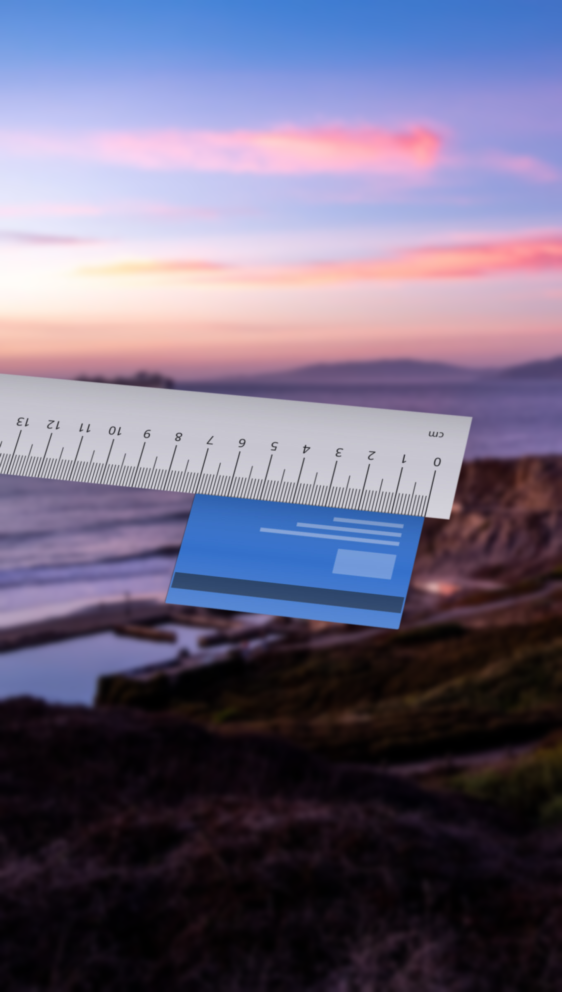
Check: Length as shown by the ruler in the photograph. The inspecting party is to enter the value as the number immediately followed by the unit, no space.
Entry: 7cm
